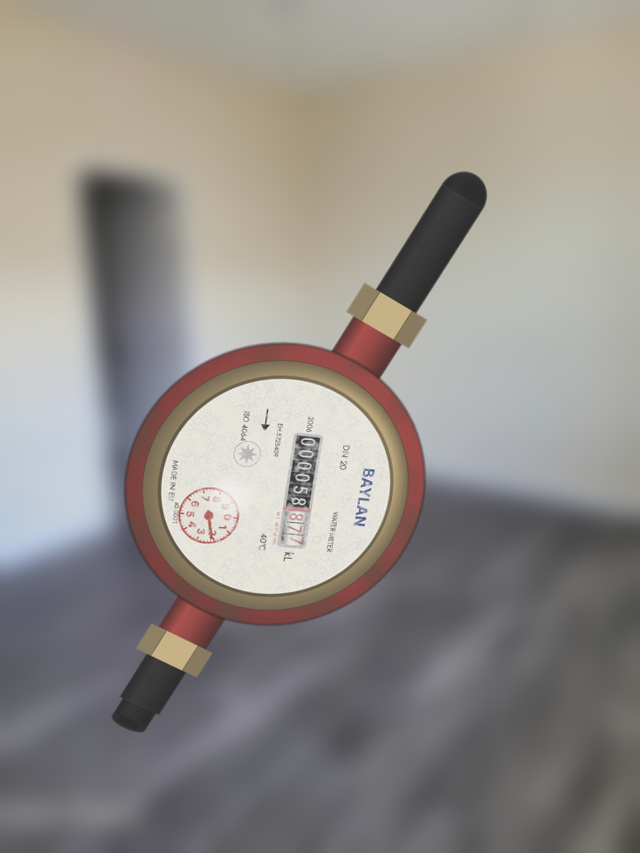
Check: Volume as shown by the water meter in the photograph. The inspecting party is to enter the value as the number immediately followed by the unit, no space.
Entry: 58.8772kL
